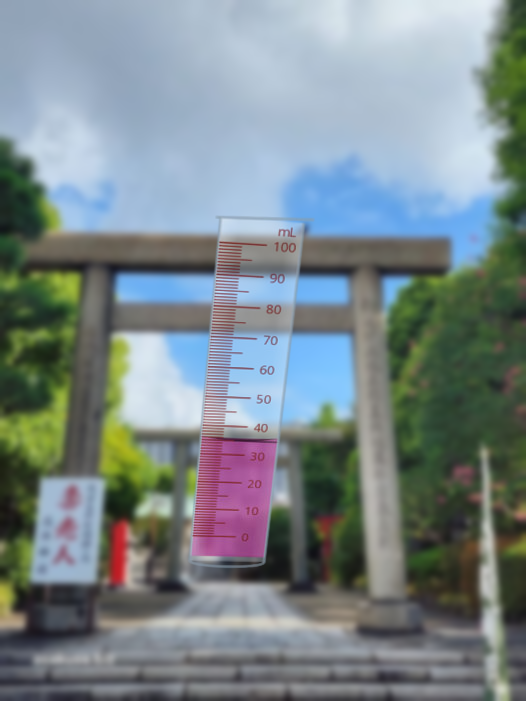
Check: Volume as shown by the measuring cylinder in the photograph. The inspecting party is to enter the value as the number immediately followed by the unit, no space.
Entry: 35mL
